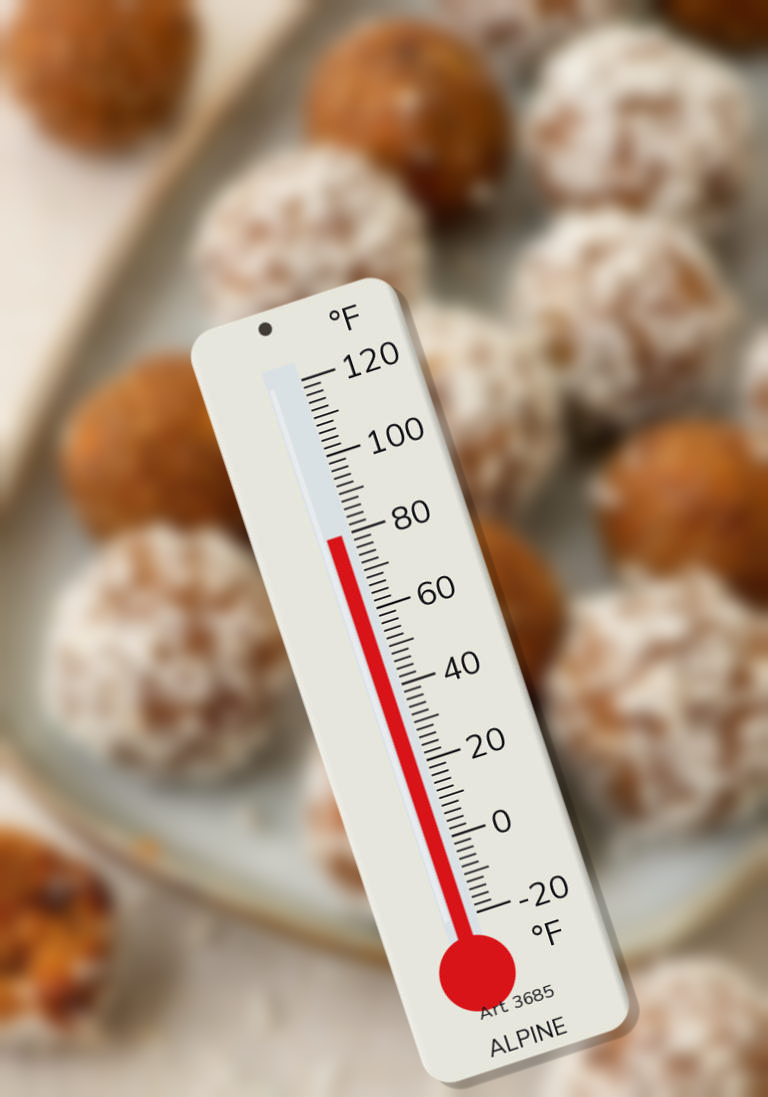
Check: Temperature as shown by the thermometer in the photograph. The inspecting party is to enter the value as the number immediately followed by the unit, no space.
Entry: 80°F
